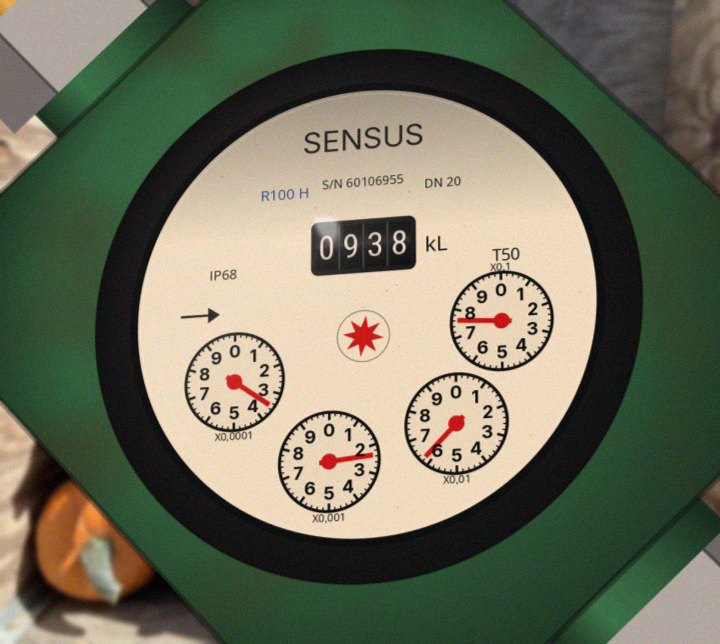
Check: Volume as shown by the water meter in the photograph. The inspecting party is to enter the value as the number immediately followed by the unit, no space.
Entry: 938.7623kL
